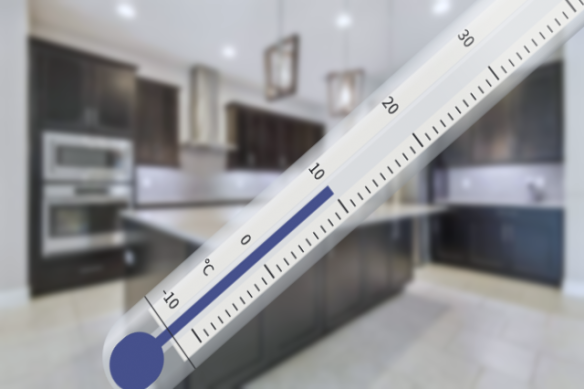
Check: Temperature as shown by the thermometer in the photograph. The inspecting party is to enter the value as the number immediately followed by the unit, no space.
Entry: 10°C
